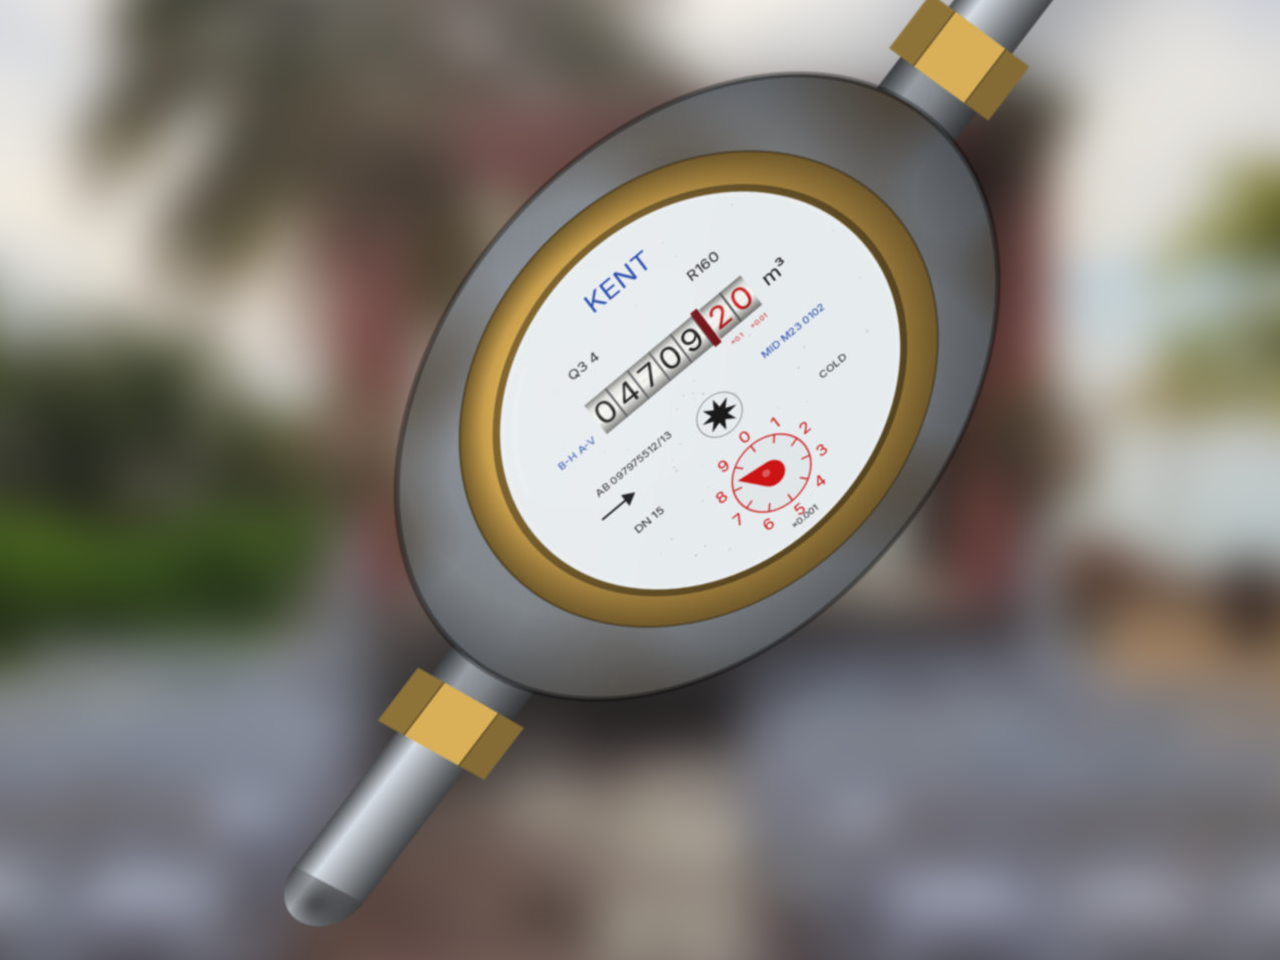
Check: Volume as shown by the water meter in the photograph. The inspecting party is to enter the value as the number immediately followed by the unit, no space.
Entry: 4709.208m³
